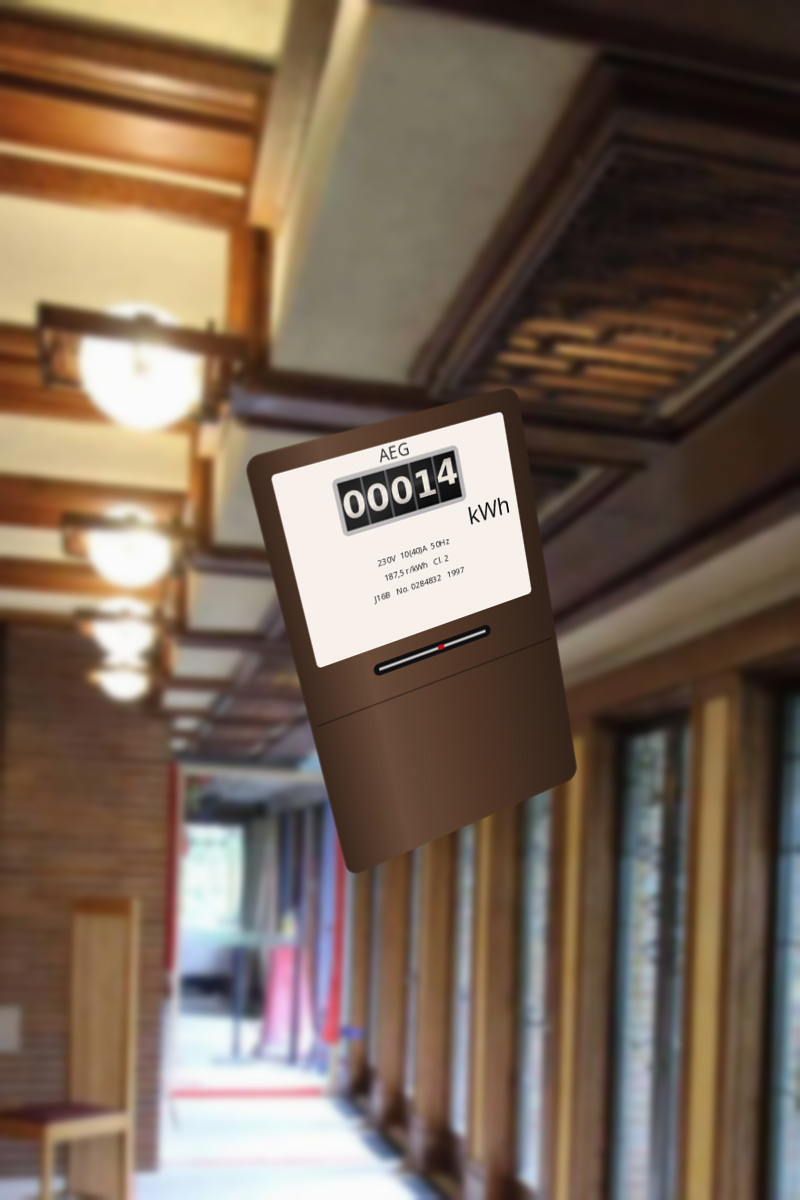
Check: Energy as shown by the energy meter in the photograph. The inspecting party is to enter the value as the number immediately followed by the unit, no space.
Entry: 14kWh
